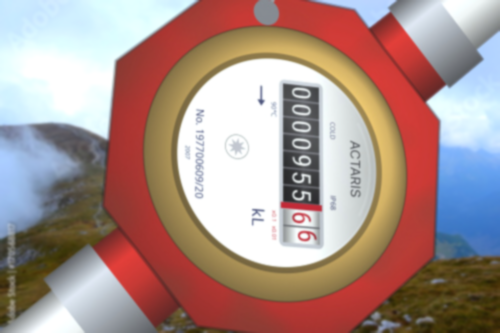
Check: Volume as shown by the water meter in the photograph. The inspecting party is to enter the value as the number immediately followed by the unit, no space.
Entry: 955.66kL
